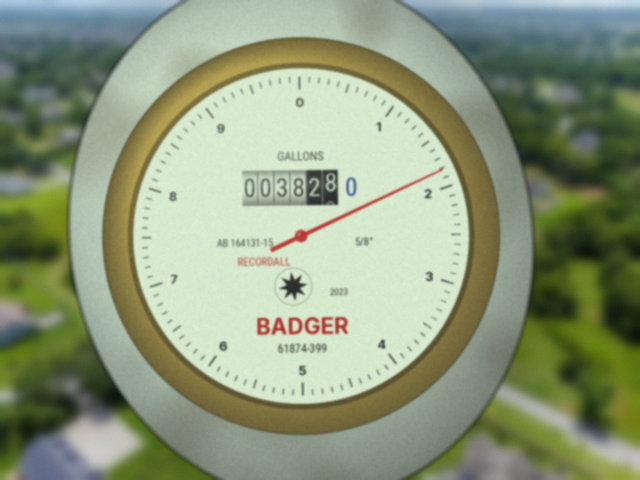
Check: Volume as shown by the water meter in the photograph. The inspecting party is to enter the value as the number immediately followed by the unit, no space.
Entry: 38281.8gal
